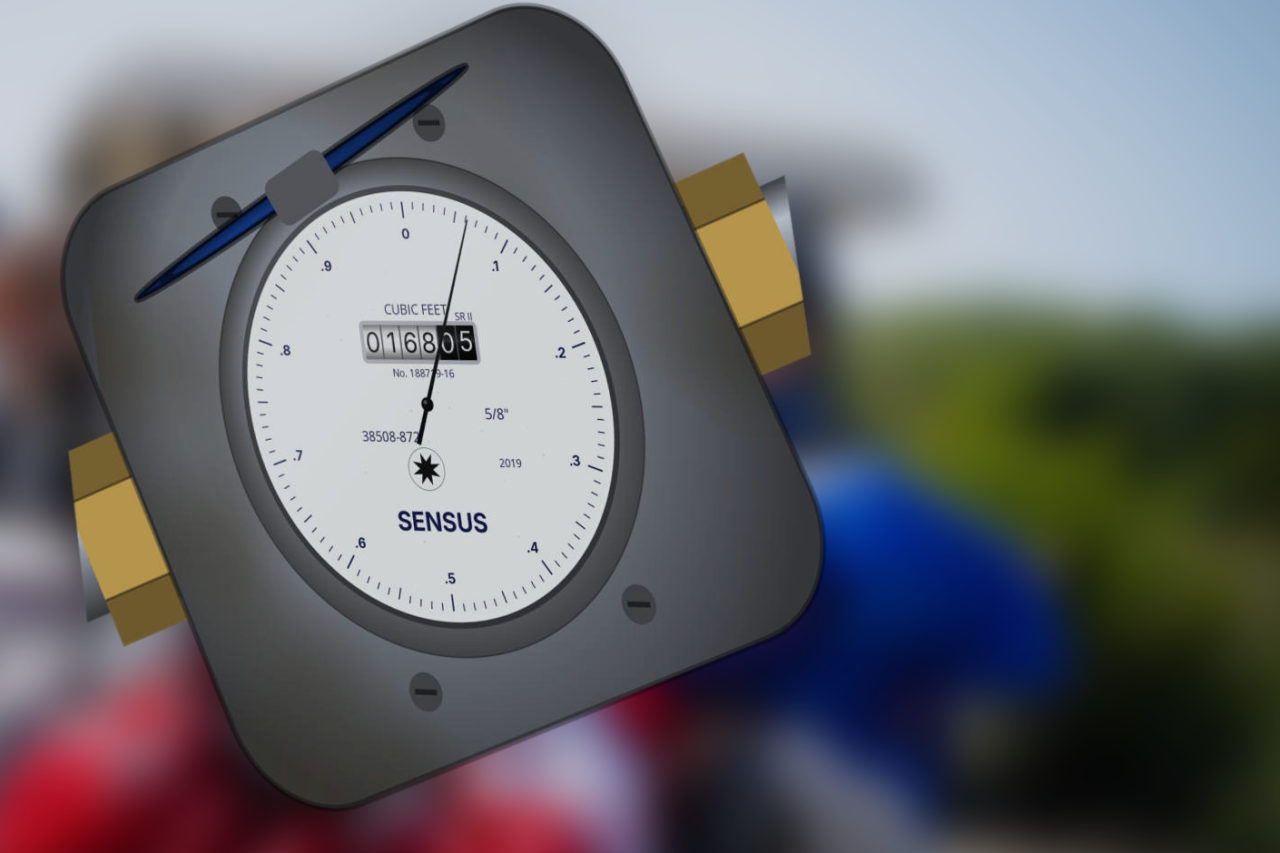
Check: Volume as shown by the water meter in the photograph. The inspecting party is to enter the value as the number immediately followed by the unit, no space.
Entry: 16805.06ft³
